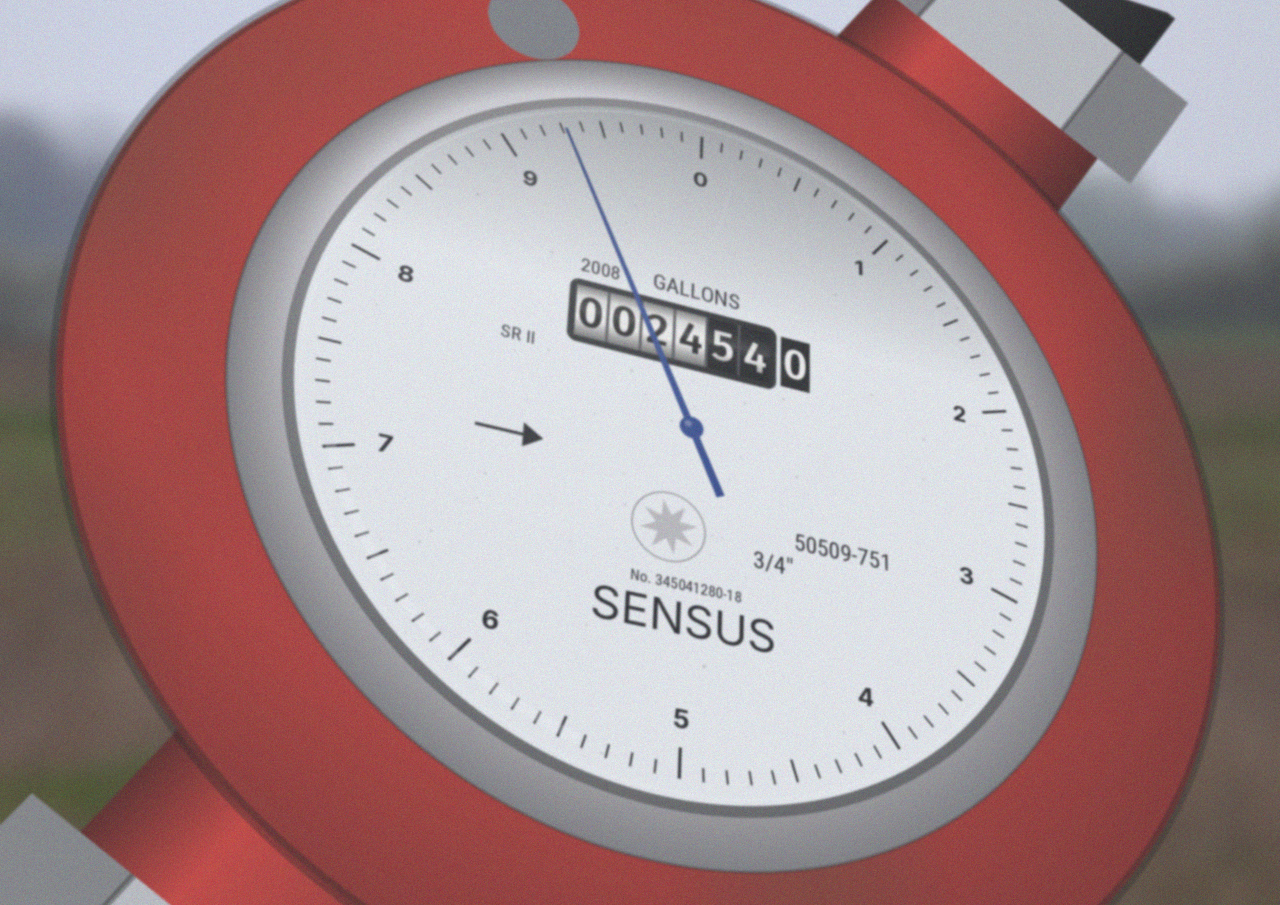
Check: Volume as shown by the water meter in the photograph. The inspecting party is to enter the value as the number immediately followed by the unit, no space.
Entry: 24539.3gal
